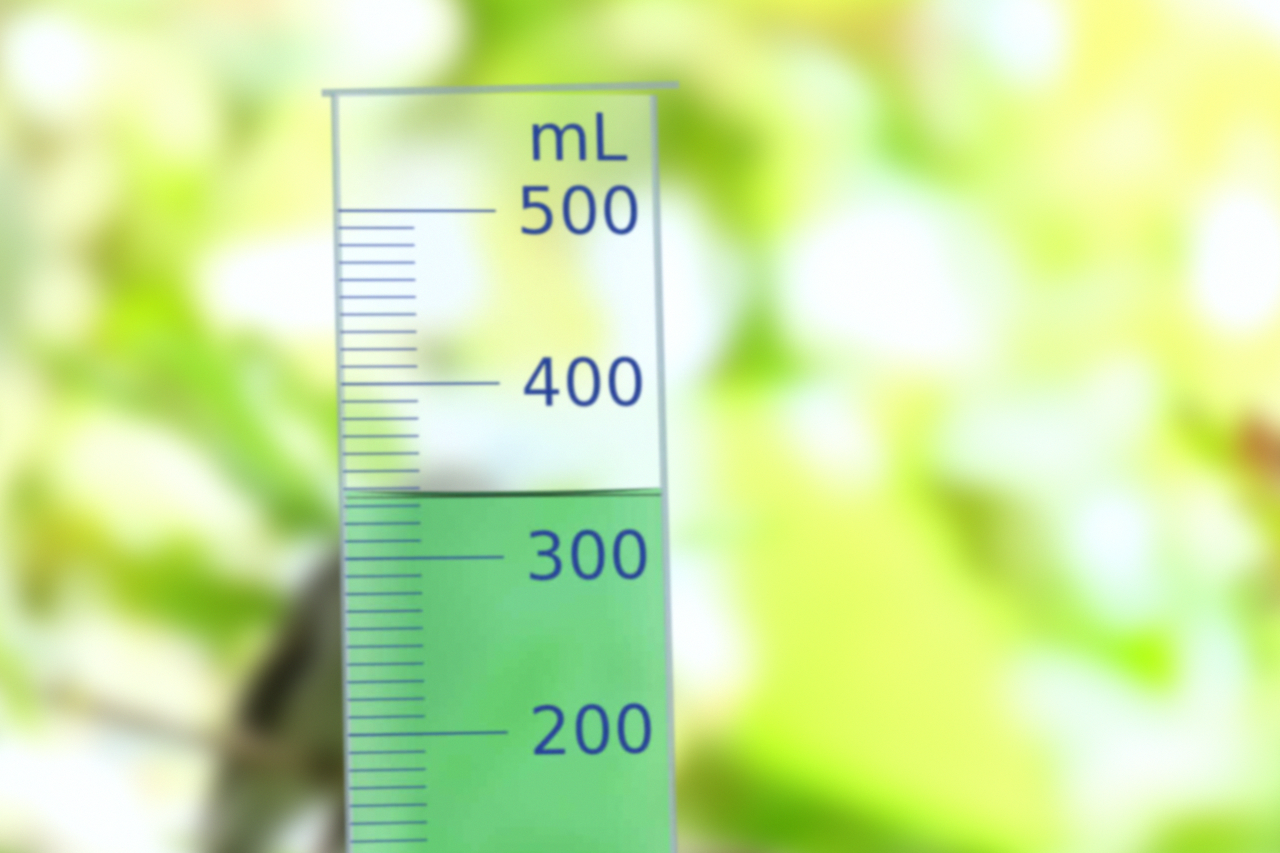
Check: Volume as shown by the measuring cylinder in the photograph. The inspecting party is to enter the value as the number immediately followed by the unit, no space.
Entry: 335mL
